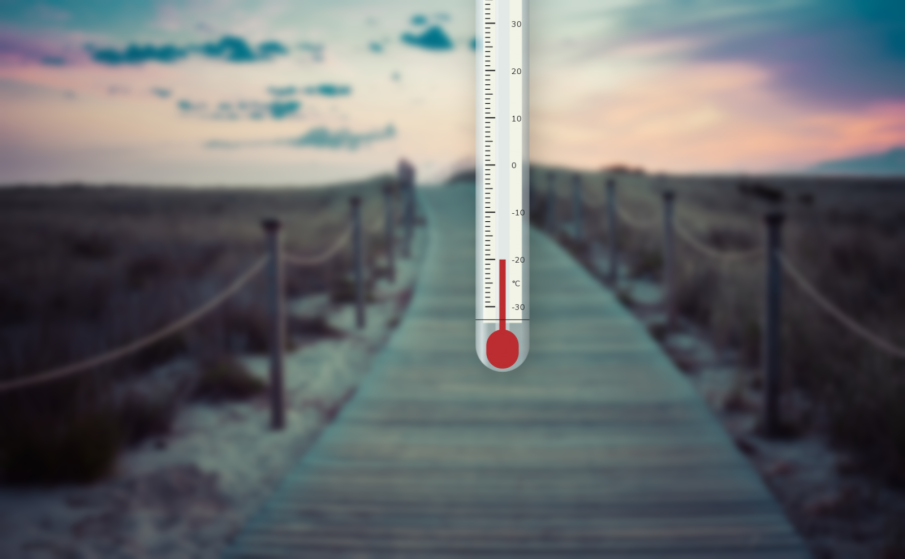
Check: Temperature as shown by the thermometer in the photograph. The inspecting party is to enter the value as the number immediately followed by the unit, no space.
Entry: -20°C
